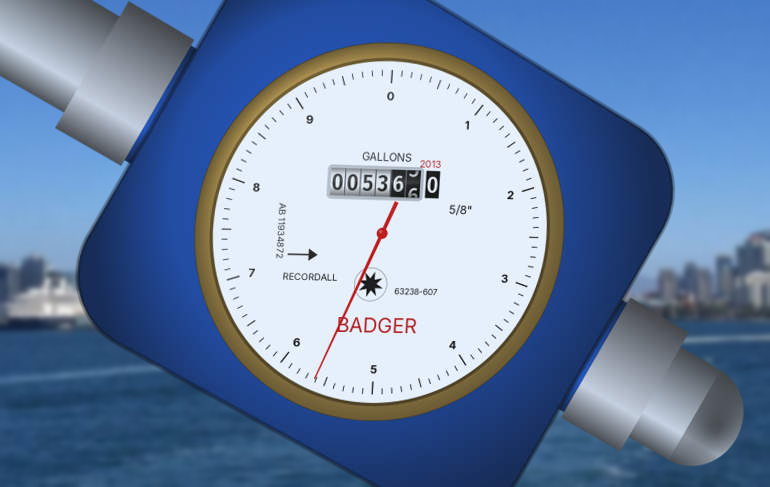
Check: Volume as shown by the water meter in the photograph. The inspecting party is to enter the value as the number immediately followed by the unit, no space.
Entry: 53655.6gal
